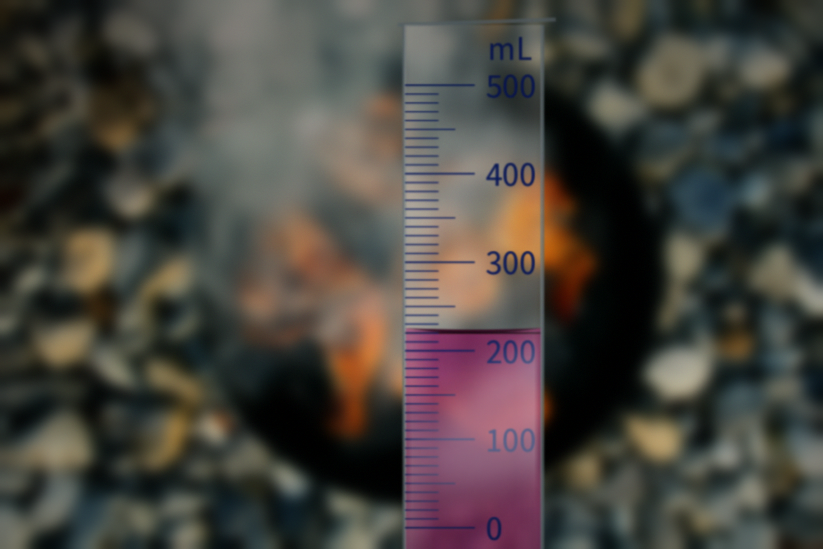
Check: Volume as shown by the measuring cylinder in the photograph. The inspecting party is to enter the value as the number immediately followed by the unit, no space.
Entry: 220mL
